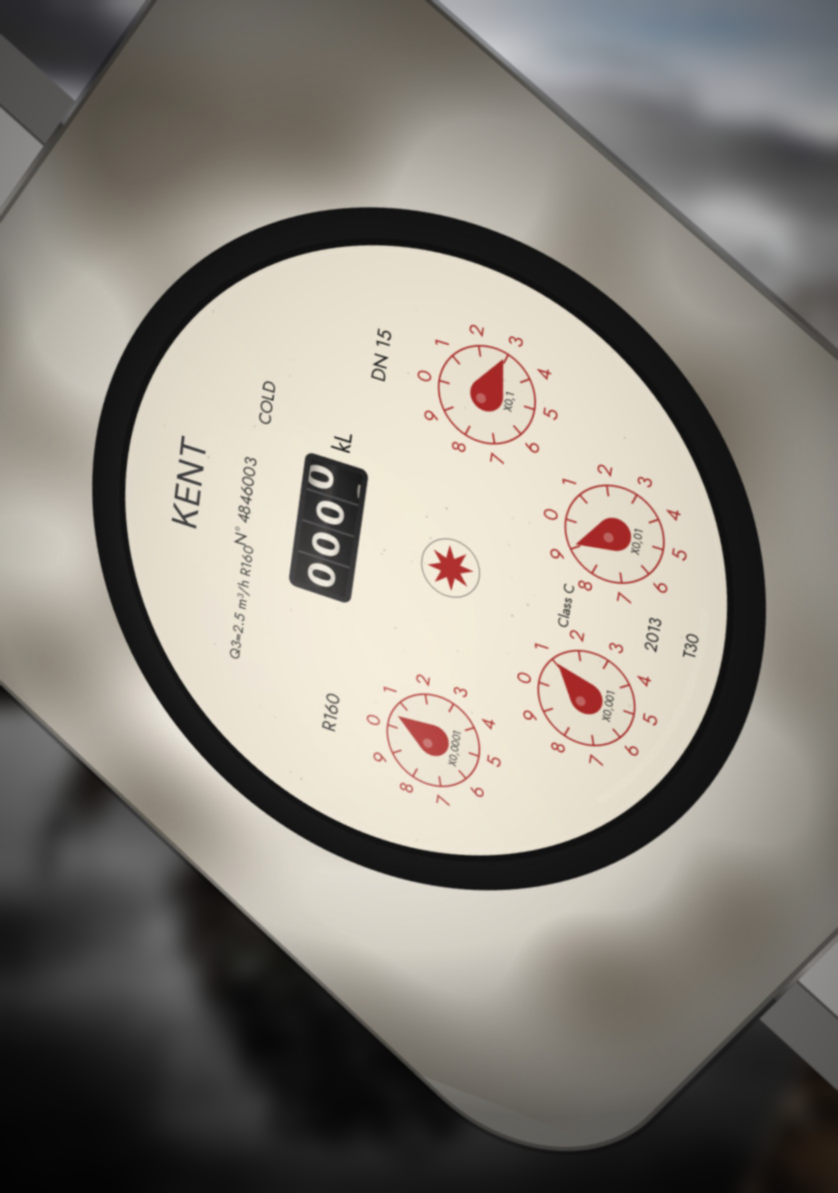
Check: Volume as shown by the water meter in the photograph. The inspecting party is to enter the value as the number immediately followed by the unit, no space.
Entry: 0.2910kL
